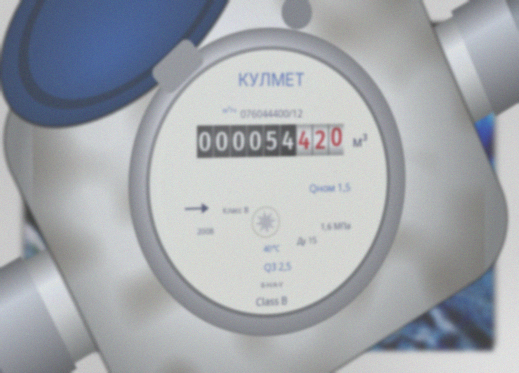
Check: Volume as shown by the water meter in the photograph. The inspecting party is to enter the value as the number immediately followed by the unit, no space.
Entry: 54.420m³
